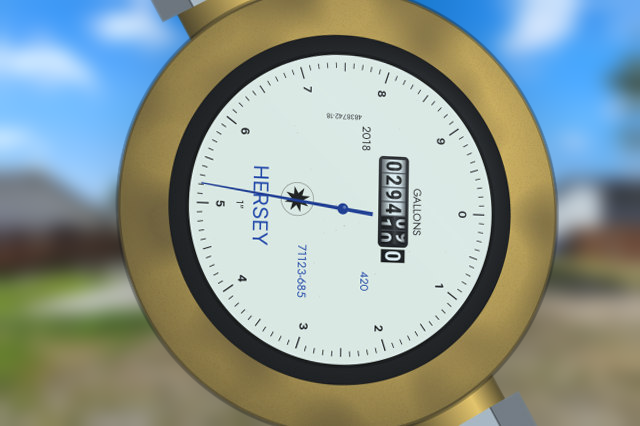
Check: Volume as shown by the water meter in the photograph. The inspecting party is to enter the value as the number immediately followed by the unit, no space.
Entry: 294095.2gal
